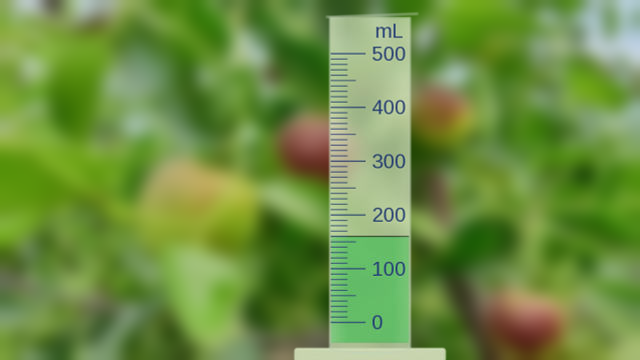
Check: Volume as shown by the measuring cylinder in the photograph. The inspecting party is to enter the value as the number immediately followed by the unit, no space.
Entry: 160mL
